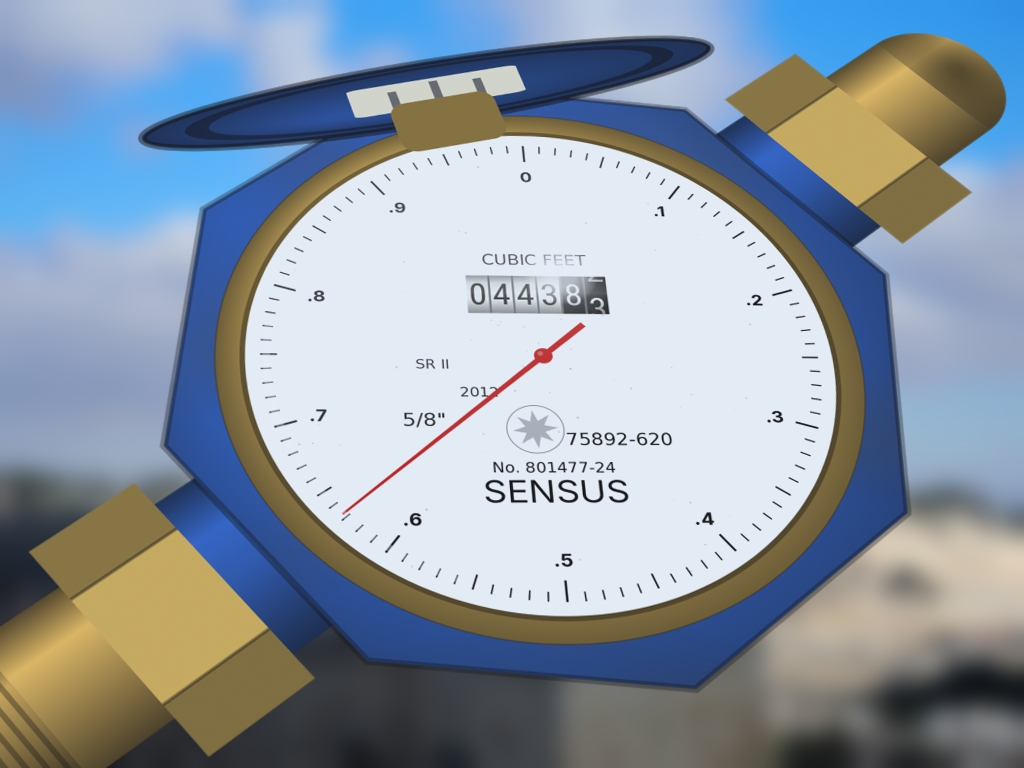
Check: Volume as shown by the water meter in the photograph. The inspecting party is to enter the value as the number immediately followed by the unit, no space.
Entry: 44382.63ft³
